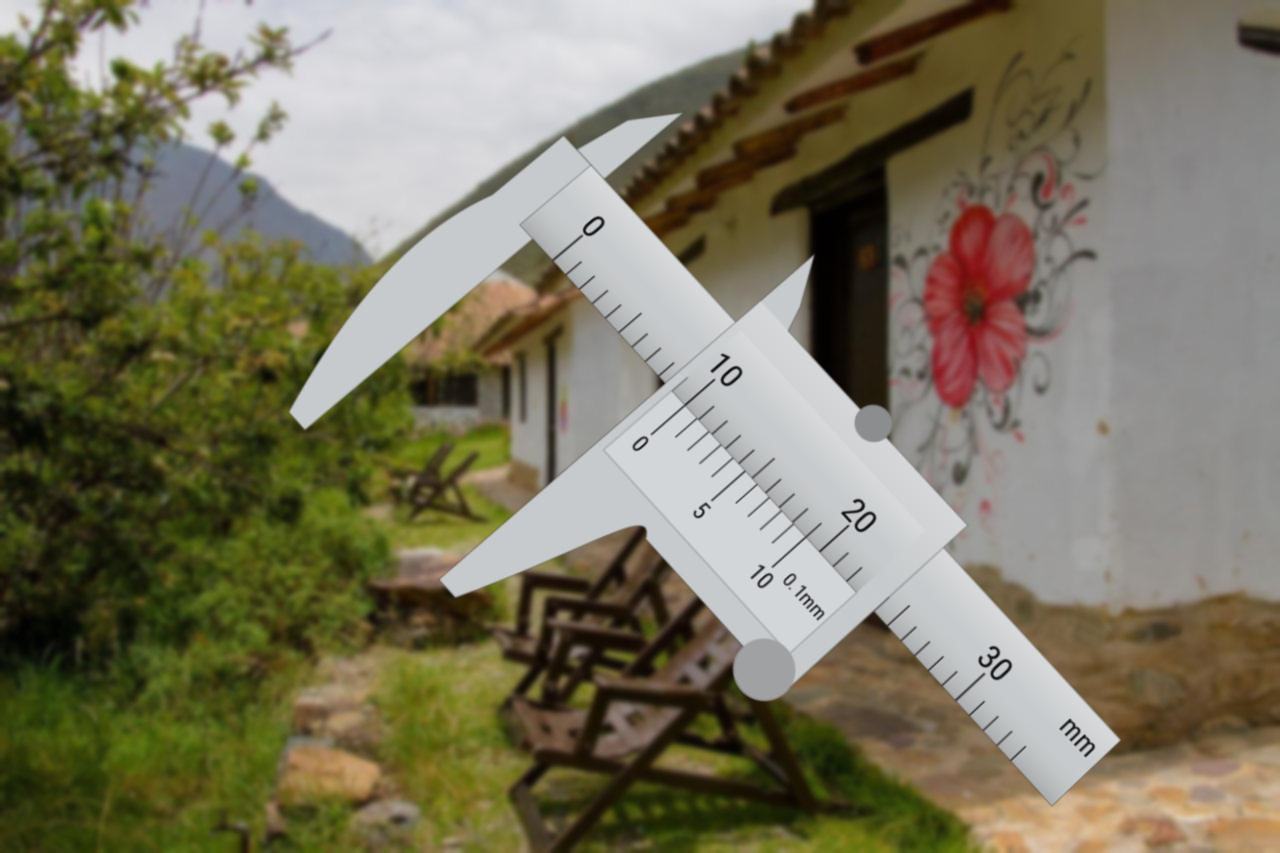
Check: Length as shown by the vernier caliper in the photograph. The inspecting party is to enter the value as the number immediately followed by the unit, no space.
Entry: 10.0mm
